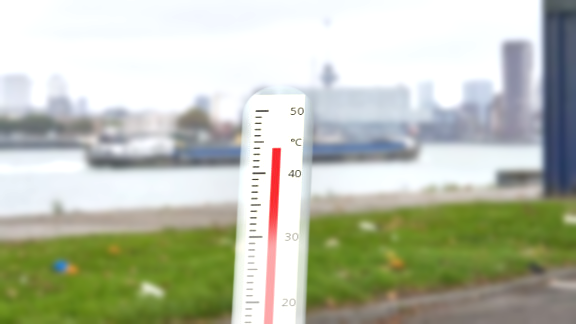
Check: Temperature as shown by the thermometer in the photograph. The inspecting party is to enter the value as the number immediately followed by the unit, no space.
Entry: 44°C
